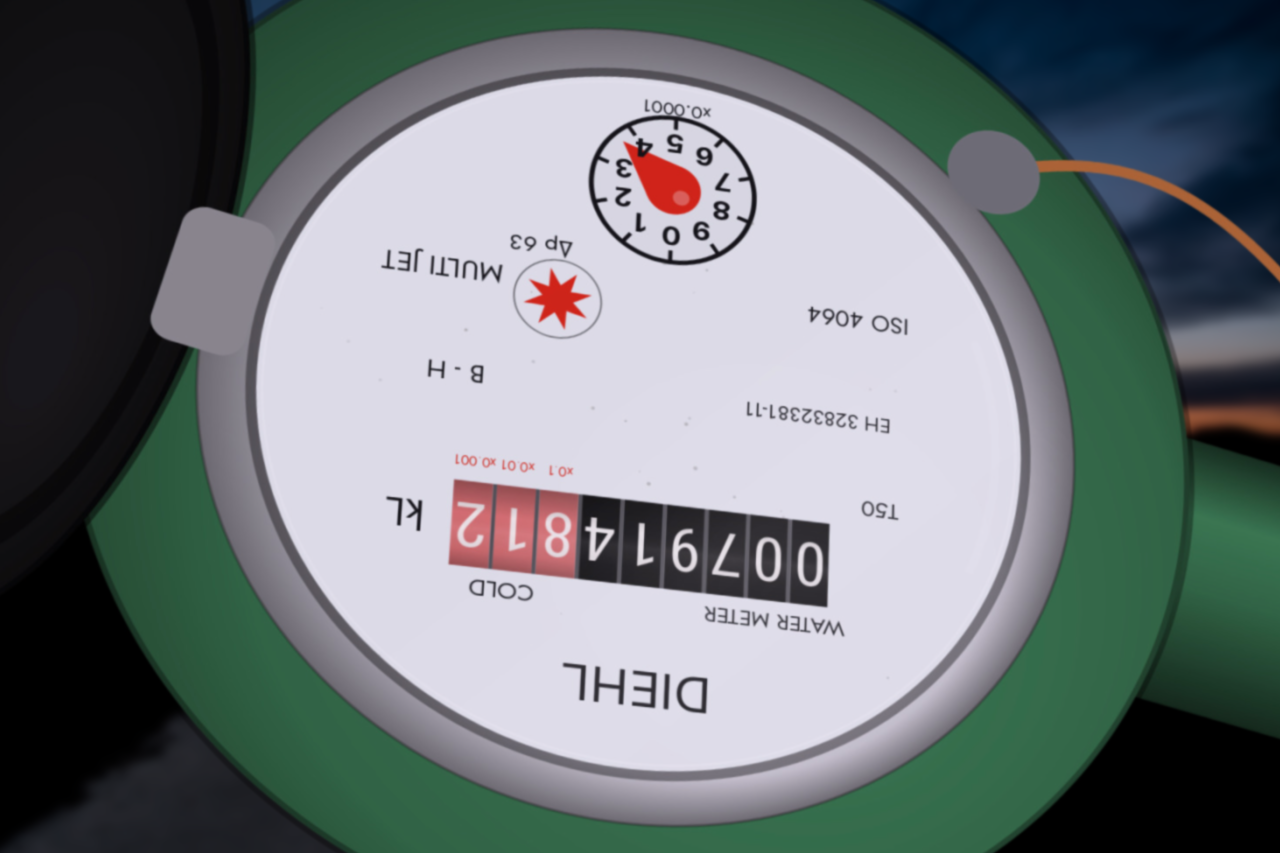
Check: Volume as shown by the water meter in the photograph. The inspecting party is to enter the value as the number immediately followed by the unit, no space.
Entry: 7914.8123kL
